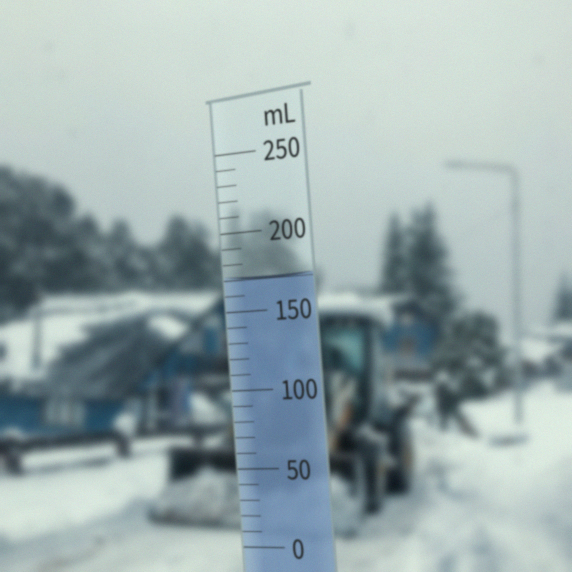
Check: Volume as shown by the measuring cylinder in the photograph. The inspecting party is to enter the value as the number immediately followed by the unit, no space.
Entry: 170mL
